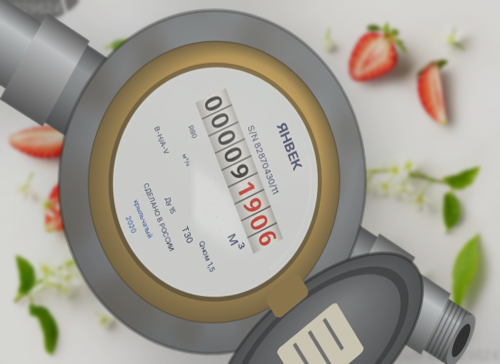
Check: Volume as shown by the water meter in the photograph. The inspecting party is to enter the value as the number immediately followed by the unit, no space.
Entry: 9.1906m³
